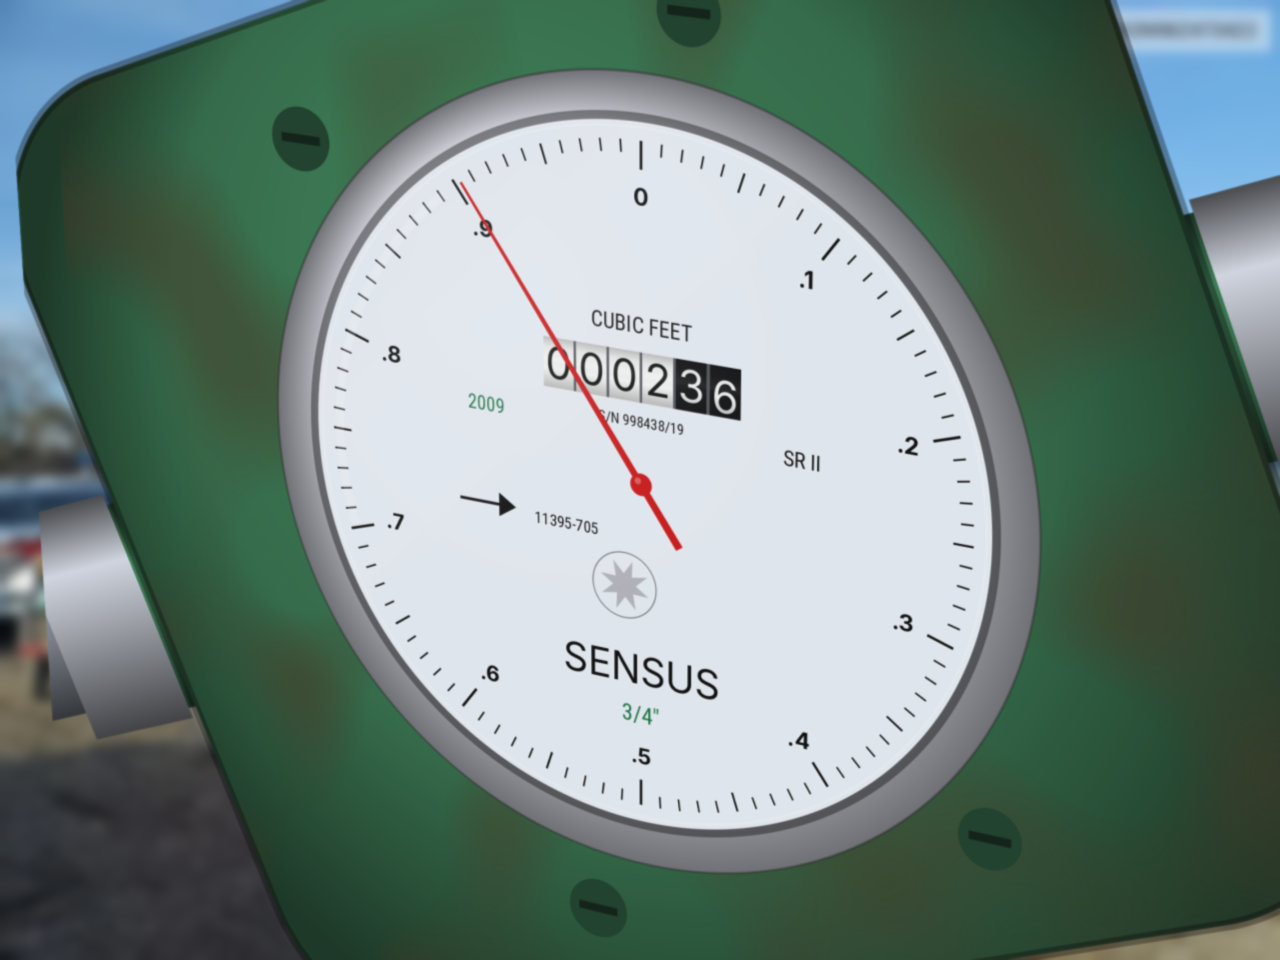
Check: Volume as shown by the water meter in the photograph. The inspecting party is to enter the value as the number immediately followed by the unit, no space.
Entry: 235.90ft³
